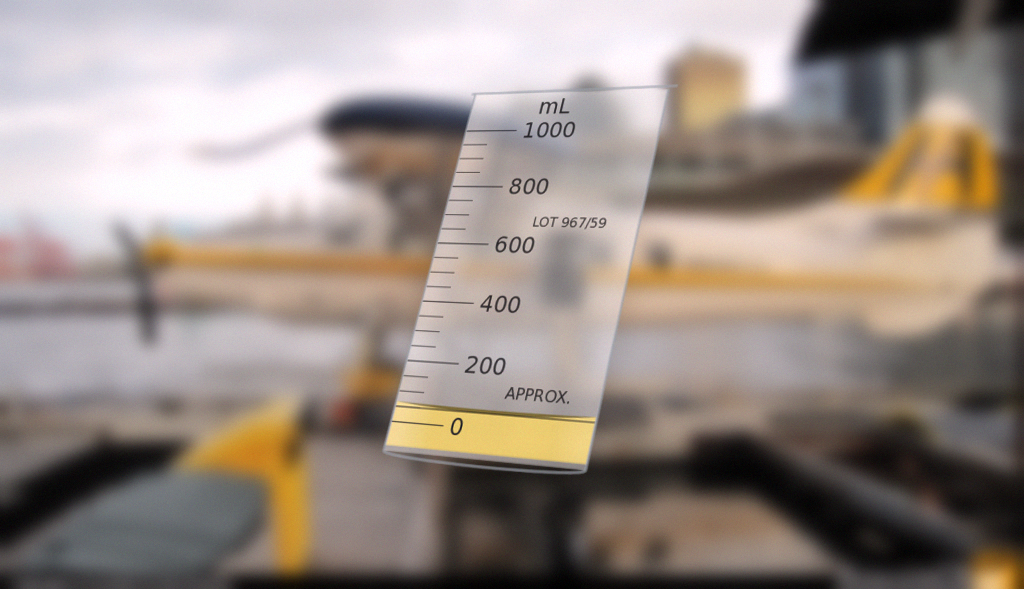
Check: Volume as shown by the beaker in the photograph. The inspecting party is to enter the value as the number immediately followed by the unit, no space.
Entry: 50mL
